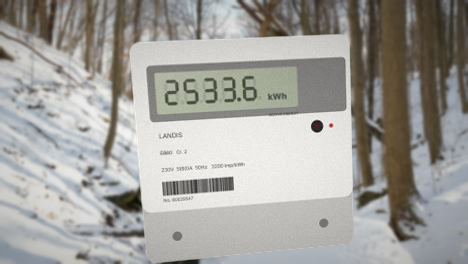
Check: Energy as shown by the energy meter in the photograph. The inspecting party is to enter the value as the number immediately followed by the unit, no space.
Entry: 2533.6kWh
